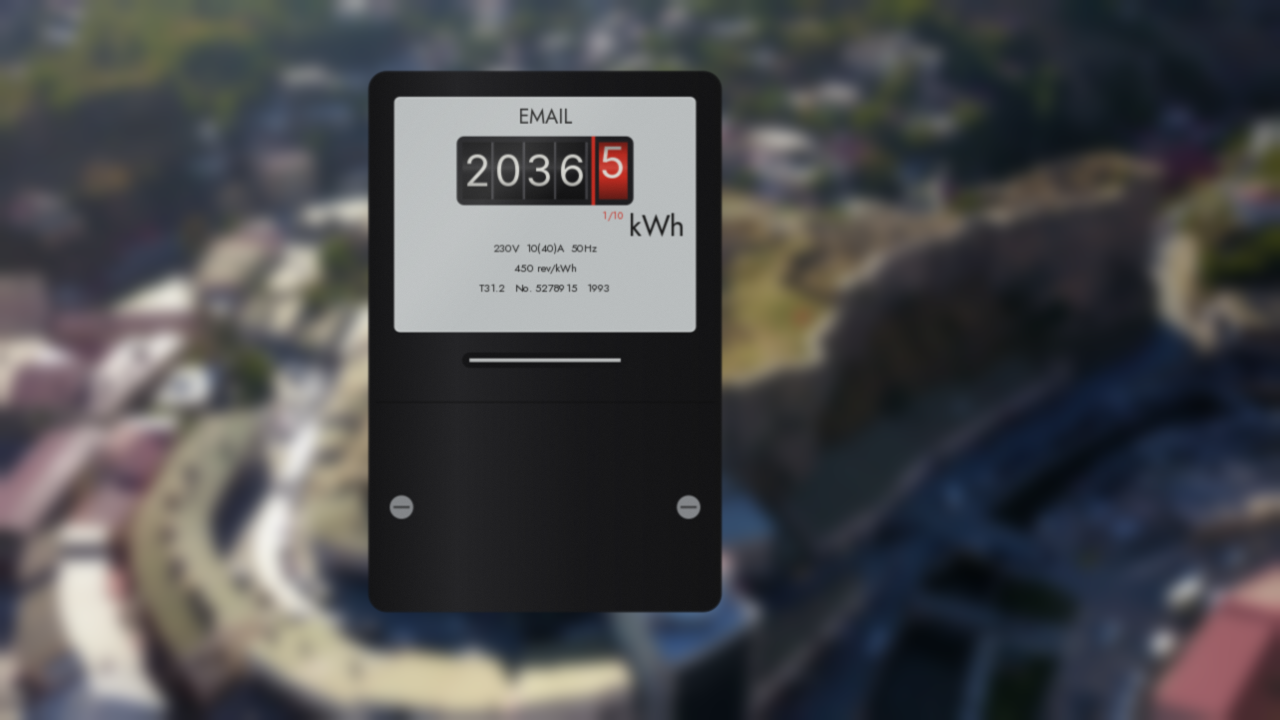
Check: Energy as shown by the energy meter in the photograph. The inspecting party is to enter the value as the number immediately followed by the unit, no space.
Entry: 2036.5kWh
